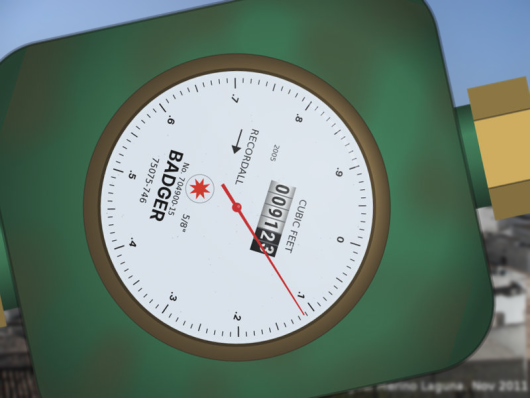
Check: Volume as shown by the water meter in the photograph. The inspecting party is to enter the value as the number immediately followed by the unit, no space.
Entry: 9123.11ft³
